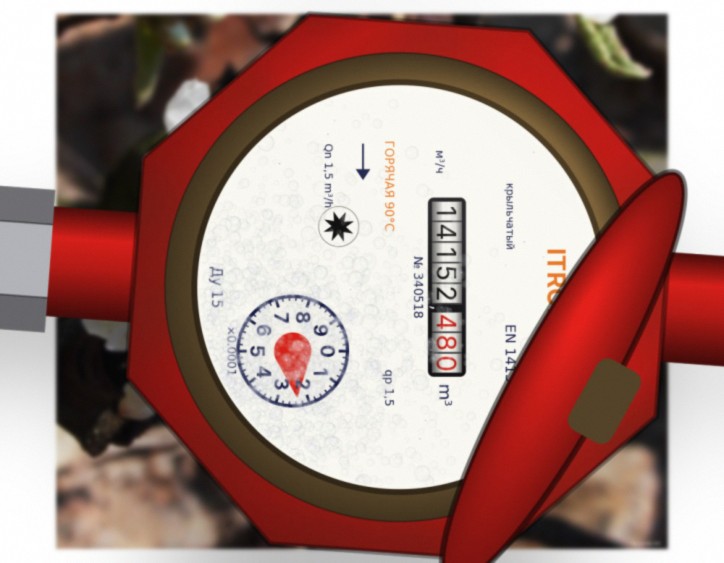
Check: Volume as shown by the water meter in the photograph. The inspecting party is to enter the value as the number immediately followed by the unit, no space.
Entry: 14152.4802m³
